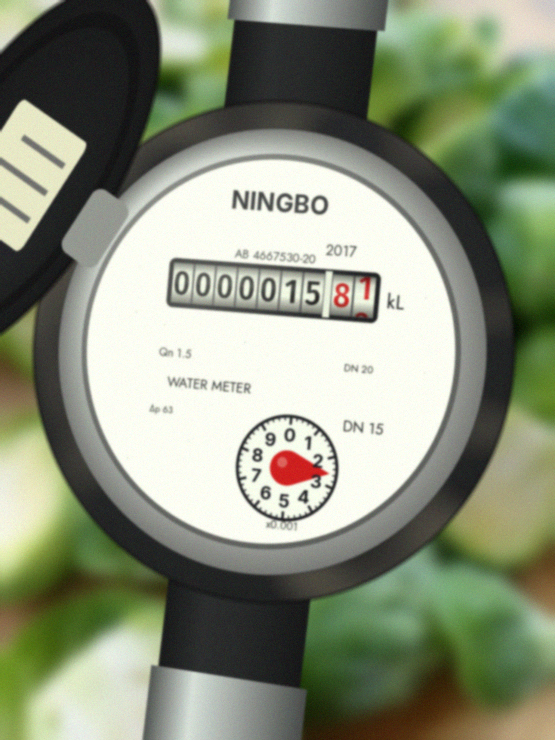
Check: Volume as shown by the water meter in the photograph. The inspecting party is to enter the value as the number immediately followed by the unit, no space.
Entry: 15.812kL
